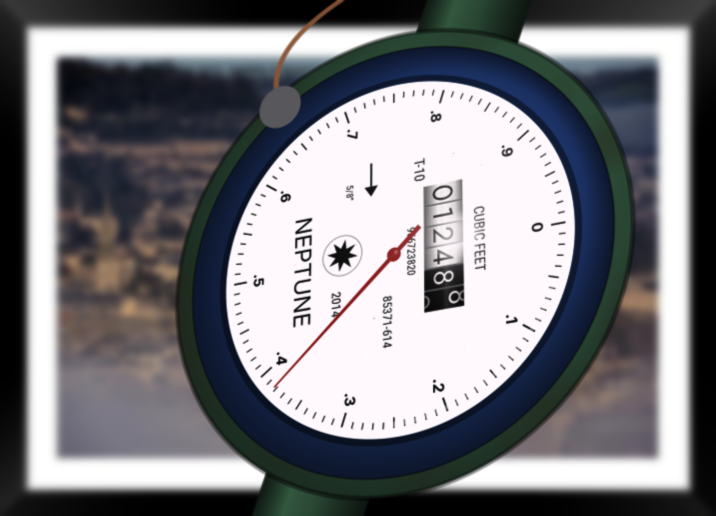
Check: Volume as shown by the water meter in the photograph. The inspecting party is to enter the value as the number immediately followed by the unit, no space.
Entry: 12488.38ft³
